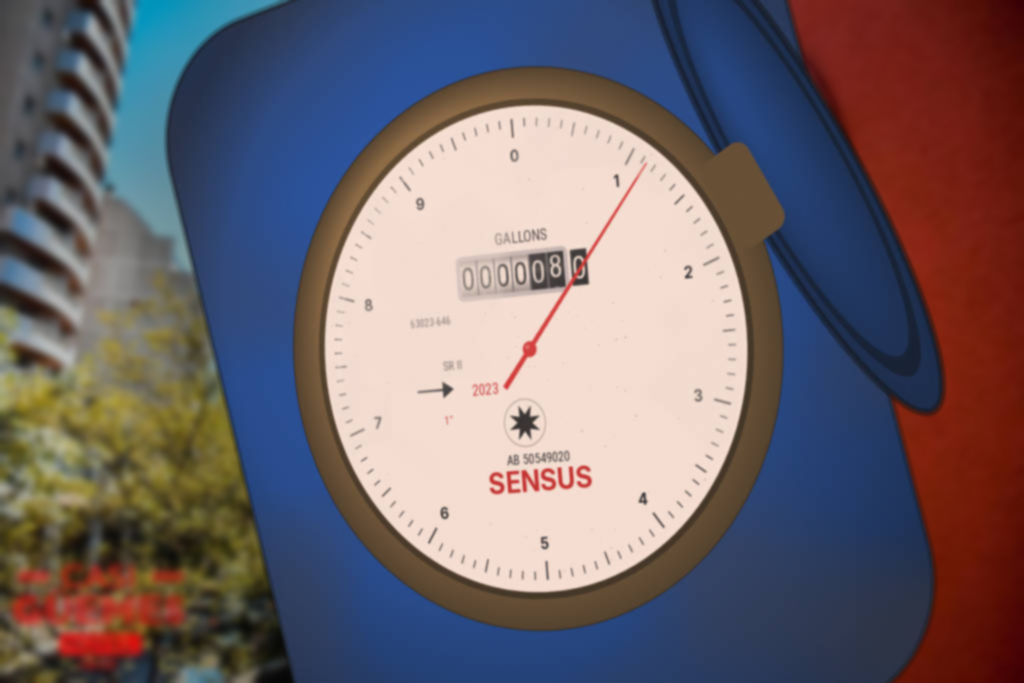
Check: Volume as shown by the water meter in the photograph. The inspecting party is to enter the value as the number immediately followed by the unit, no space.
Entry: 81.1gal
